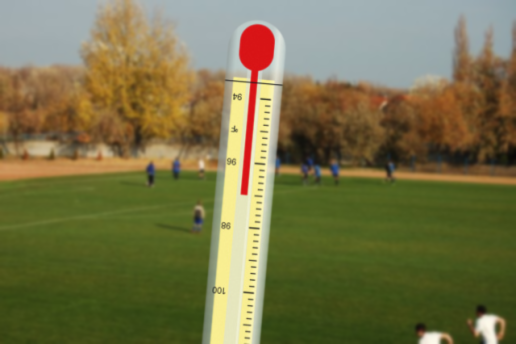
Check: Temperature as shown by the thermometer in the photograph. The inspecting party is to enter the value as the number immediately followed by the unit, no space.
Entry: 97°F
